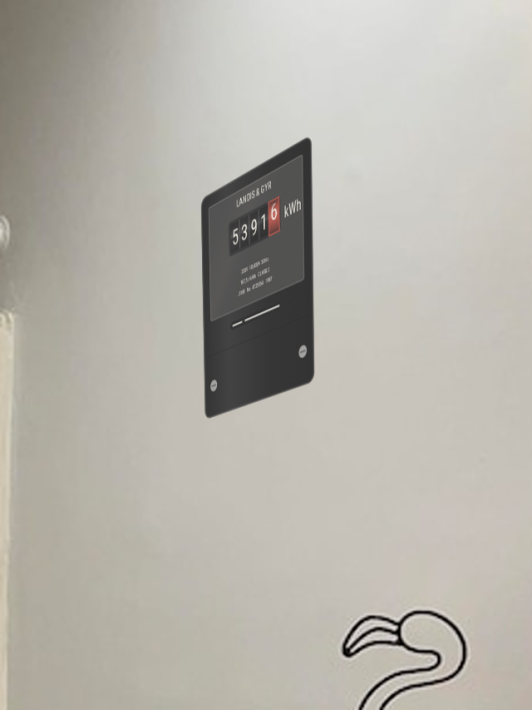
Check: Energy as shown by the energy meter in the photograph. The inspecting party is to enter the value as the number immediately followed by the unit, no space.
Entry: 5391.6kWh
